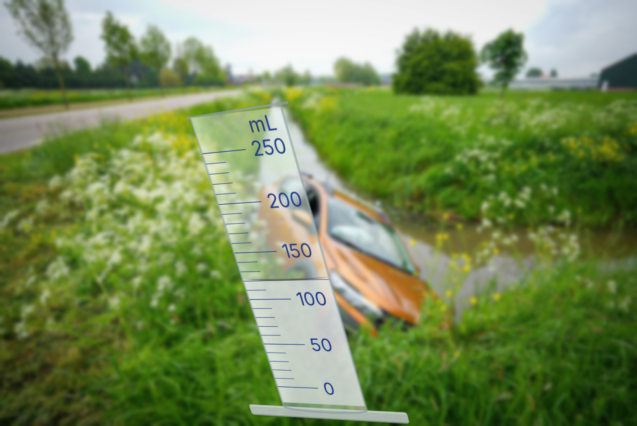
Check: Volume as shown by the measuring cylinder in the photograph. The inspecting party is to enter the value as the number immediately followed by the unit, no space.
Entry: 120mL
